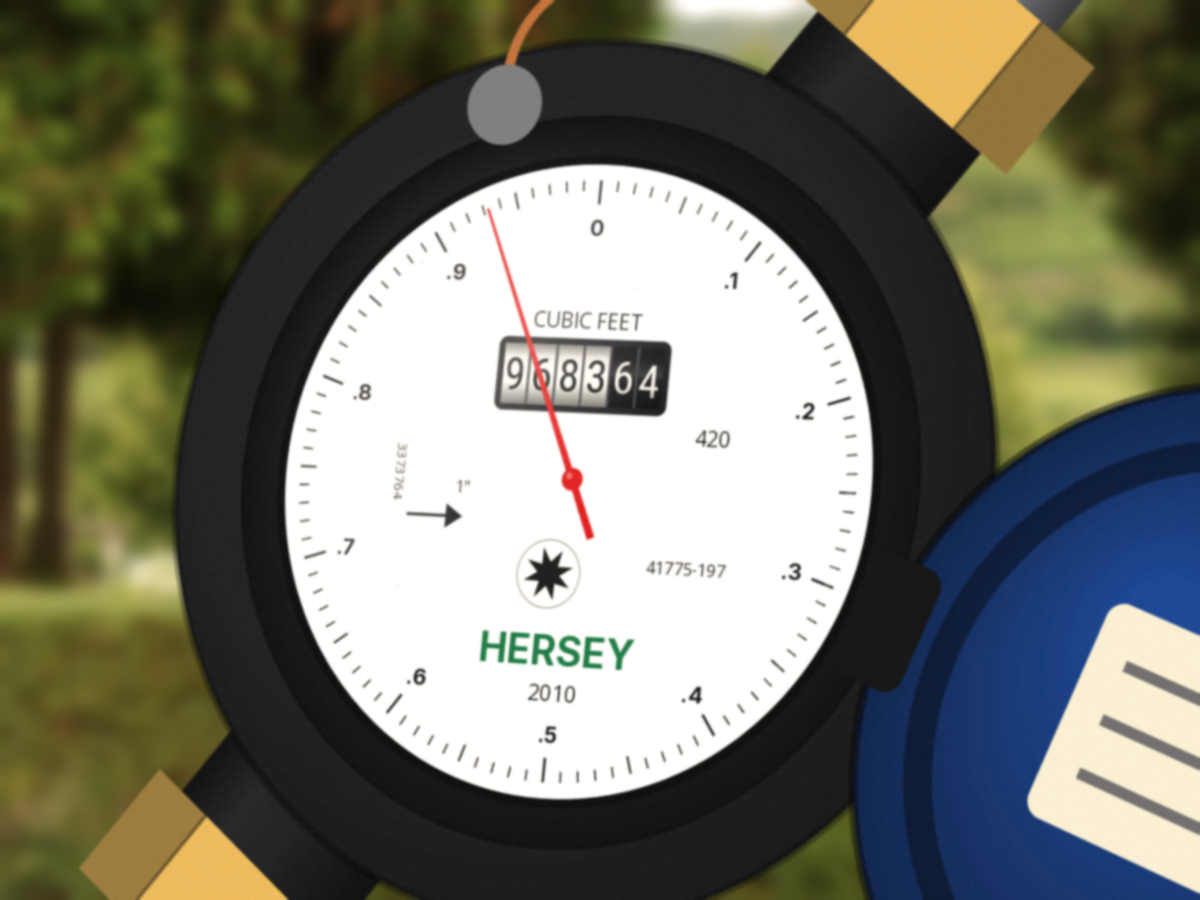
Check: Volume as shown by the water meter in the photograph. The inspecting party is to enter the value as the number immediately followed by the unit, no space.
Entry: 968363.93ft³
